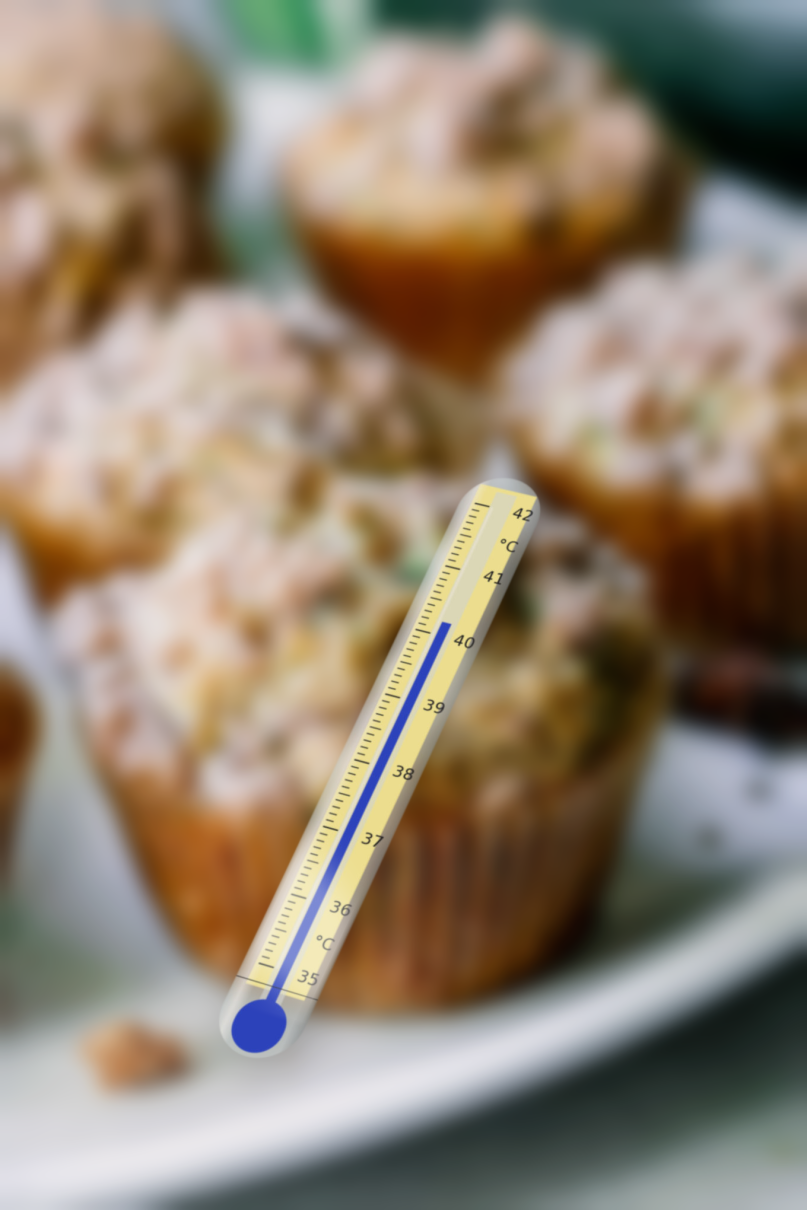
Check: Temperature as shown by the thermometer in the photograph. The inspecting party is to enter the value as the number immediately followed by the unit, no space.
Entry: 40.2°C
